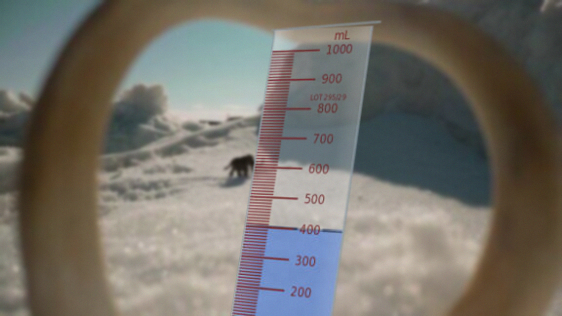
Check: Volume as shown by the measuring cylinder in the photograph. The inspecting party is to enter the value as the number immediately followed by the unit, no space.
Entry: 400mL
